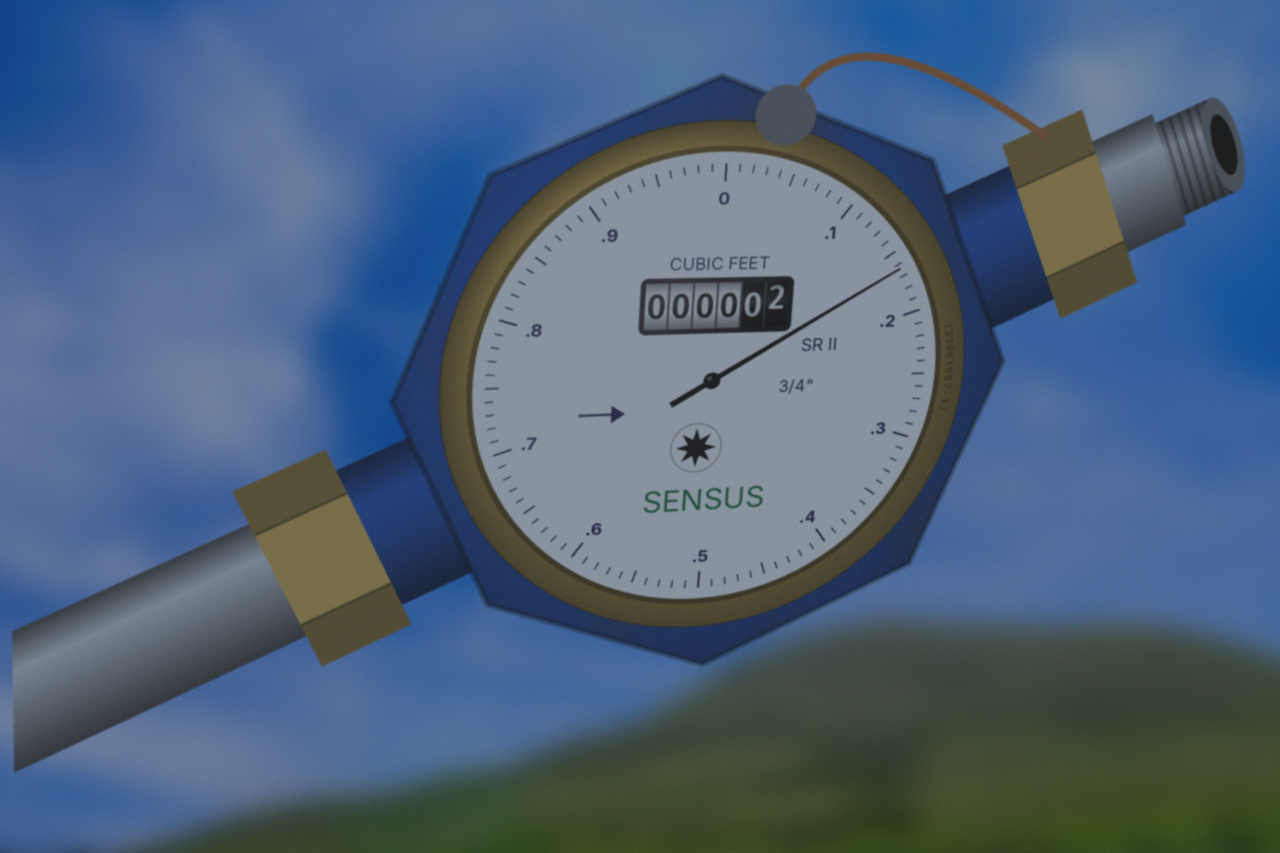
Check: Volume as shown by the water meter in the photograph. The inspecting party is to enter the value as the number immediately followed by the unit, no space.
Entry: 2.16ft³
